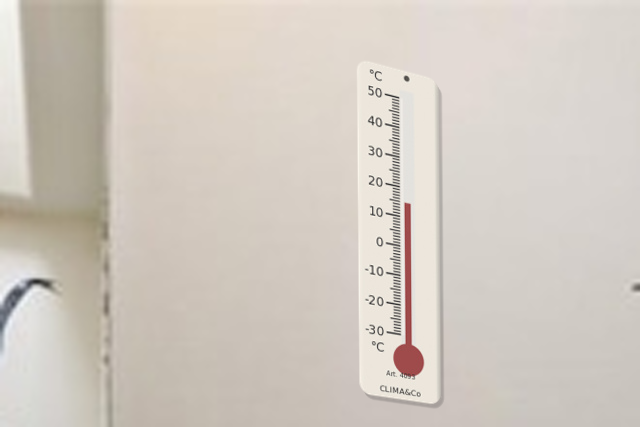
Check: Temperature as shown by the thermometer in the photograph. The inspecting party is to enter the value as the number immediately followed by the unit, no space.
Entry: 15°C
